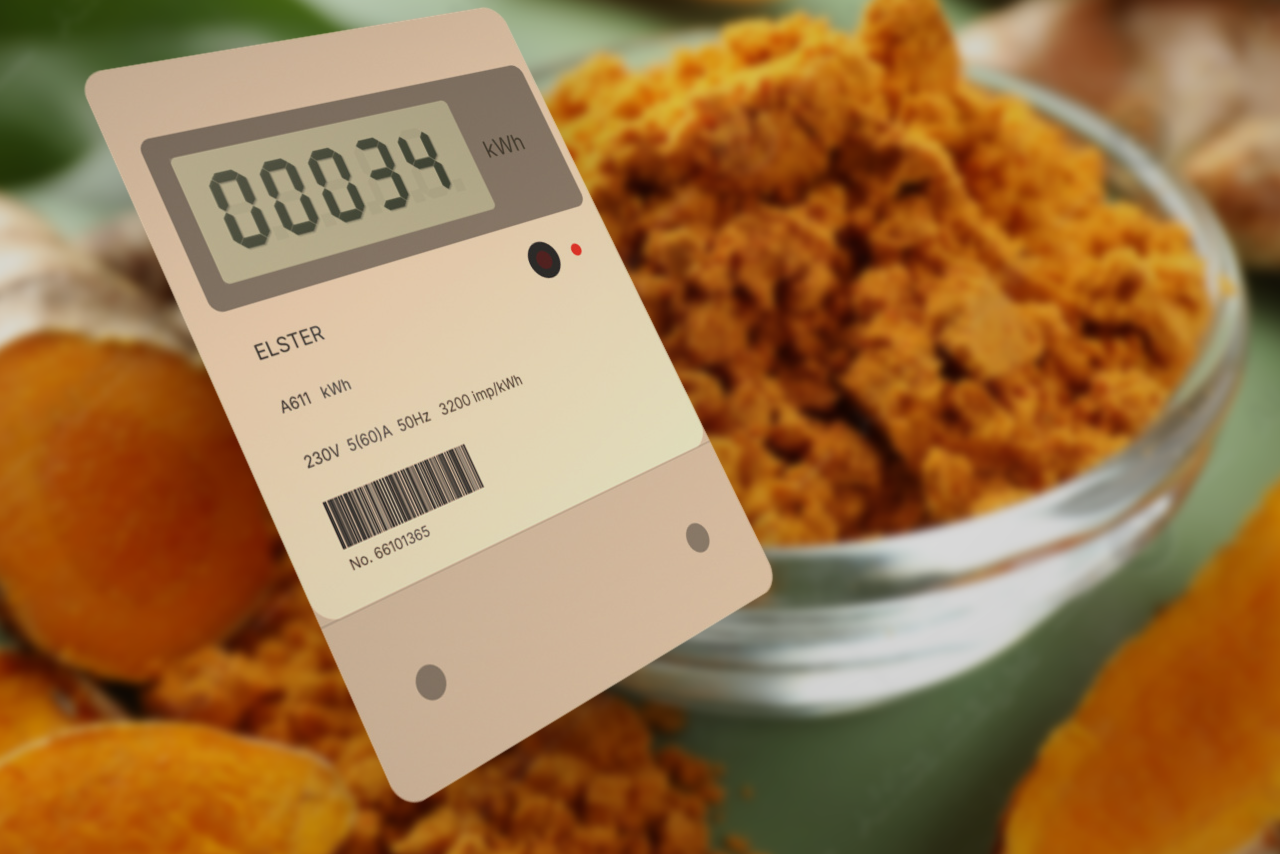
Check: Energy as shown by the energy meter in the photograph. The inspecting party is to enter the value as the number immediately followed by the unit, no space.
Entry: 34kWh
